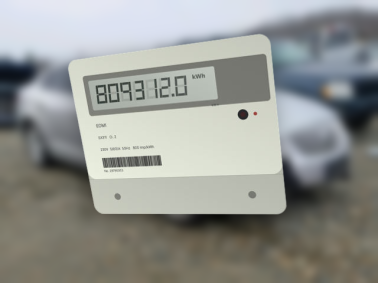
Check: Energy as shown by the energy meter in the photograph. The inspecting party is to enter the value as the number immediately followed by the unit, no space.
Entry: 809312.0kWh
